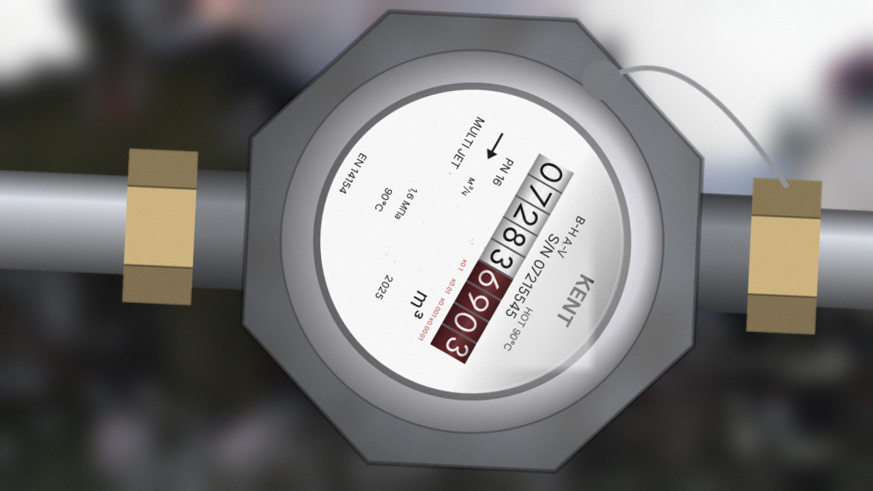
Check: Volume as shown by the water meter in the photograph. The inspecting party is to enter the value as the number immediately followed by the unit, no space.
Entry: 7283.6903m³
